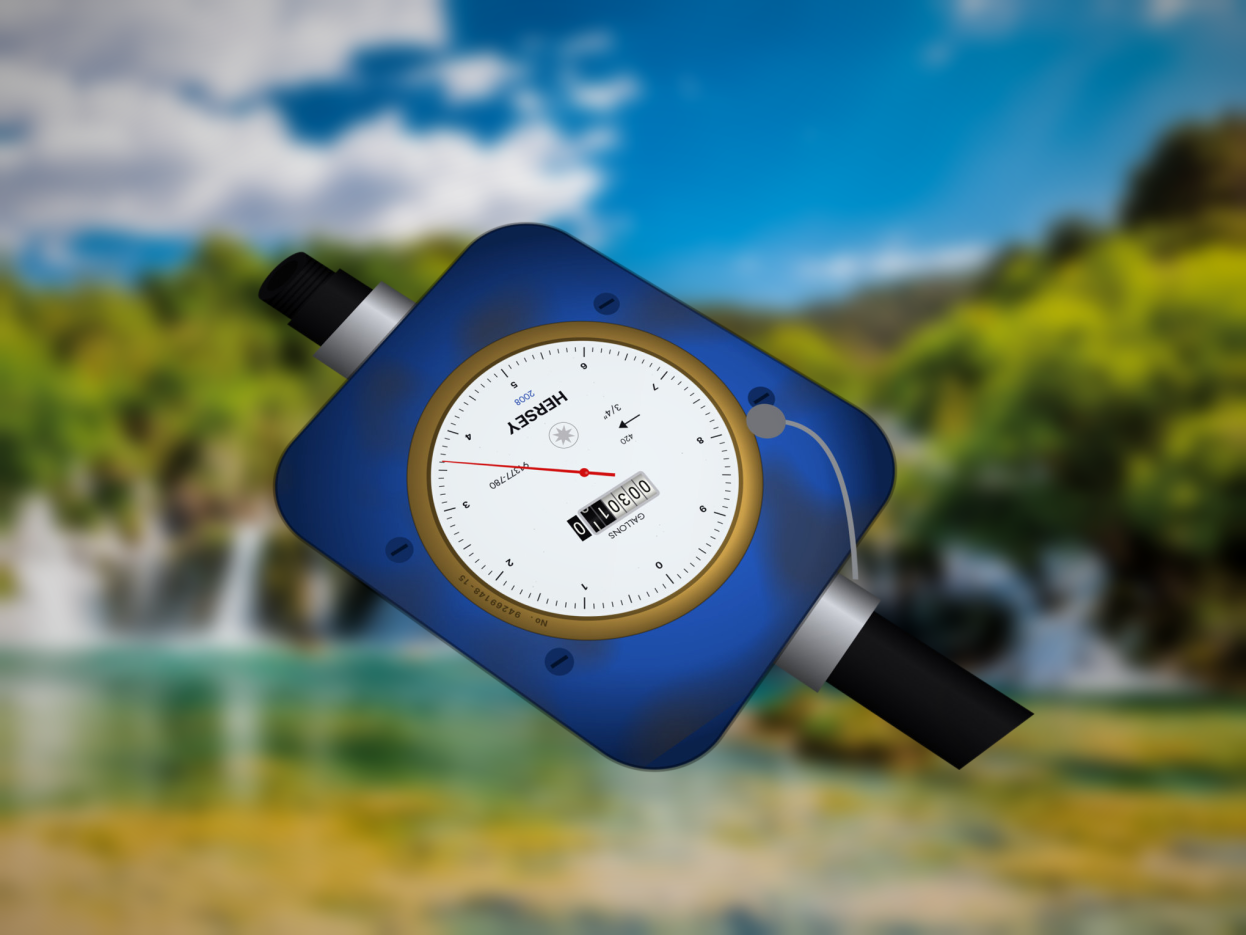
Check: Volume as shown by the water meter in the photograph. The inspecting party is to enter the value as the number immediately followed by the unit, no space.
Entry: 30113.6gal
